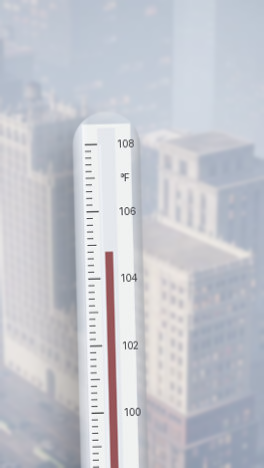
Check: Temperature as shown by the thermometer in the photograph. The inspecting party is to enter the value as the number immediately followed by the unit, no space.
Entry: 104.8°F
